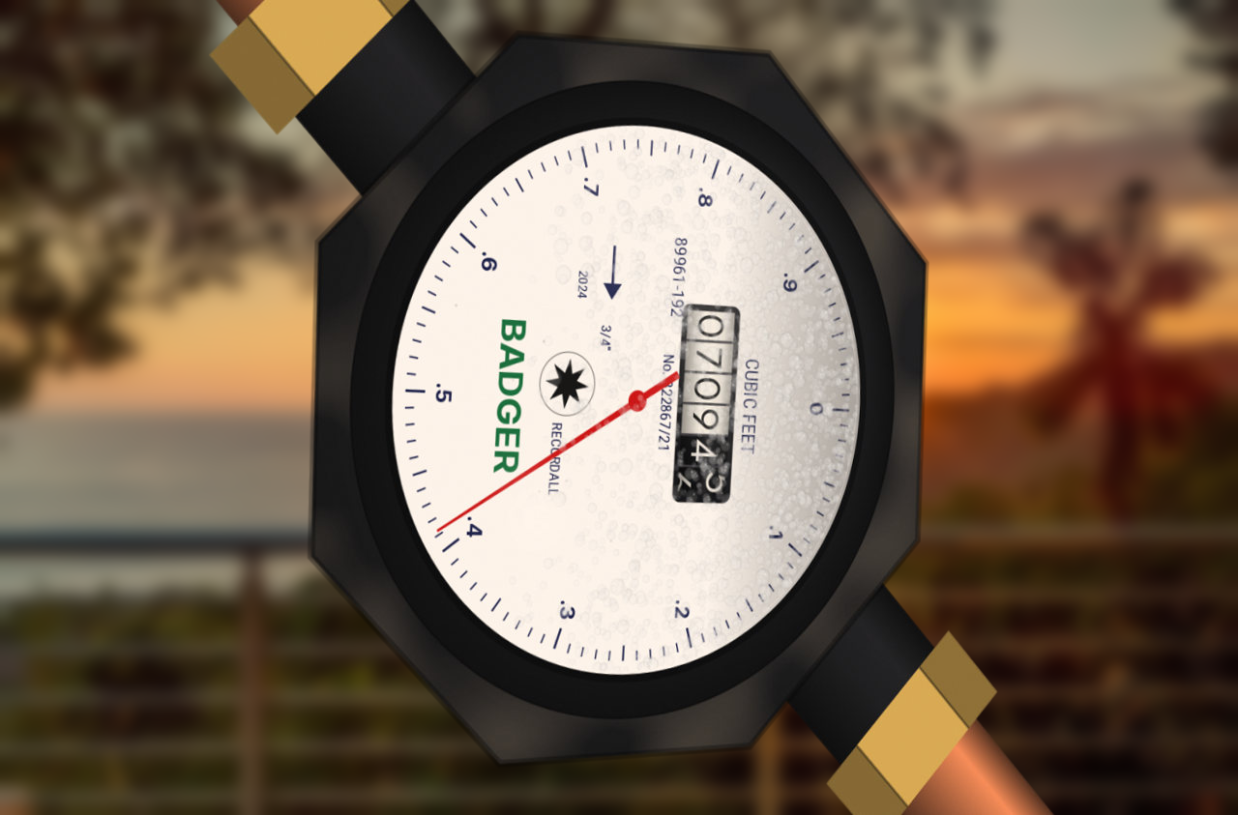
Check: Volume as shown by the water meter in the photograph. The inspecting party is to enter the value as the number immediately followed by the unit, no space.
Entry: 70945.41ft³
